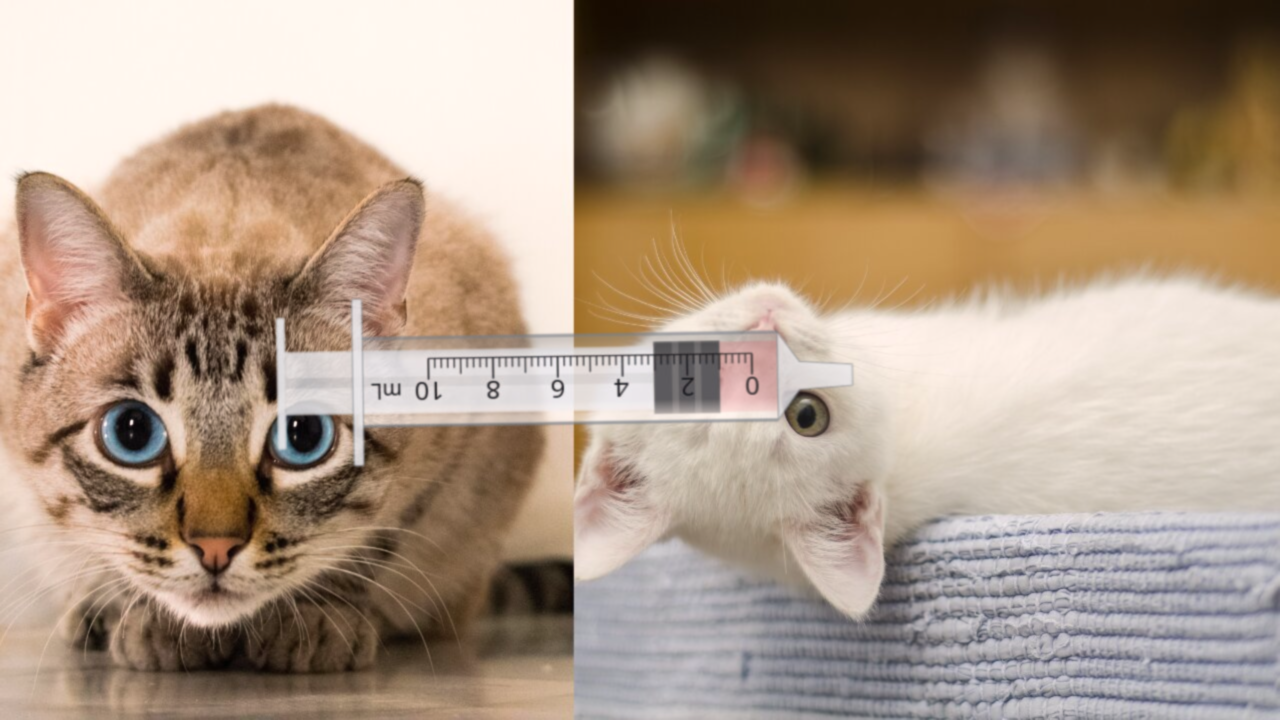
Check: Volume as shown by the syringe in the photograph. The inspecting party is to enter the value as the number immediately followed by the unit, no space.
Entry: 1mL
